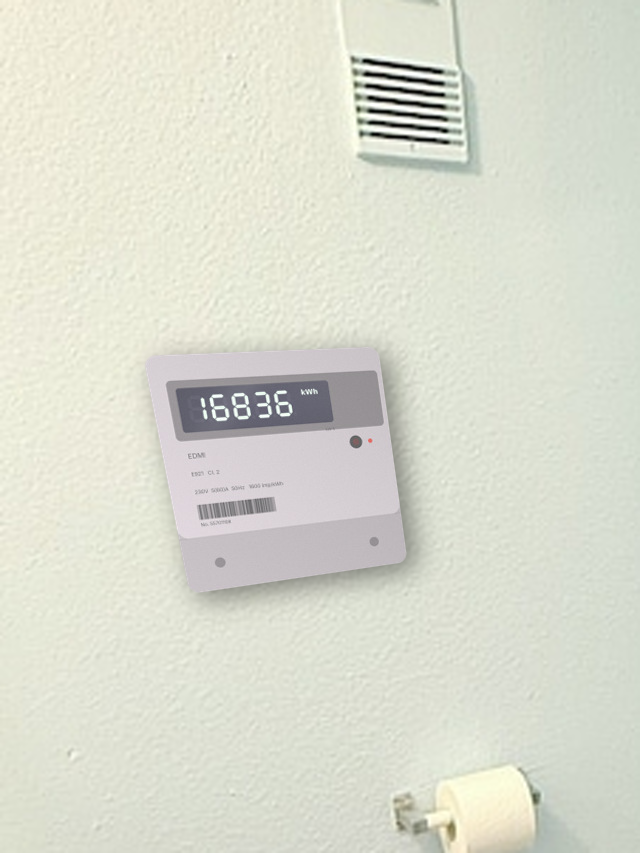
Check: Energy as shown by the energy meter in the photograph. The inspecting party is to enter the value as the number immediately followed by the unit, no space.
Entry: 16836kWh
